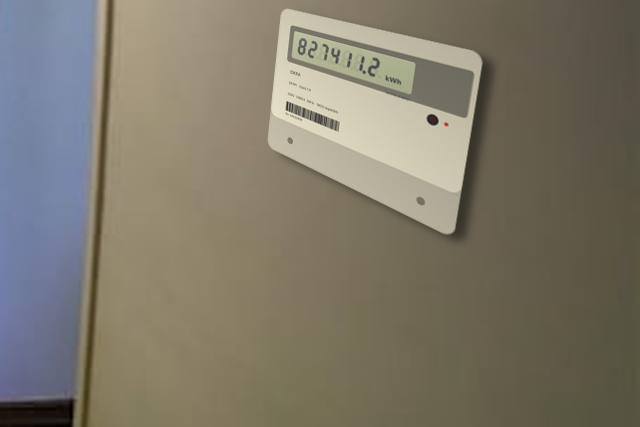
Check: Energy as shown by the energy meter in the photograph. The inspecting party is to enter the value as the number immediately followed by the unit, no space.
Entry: 827411.2kWh
